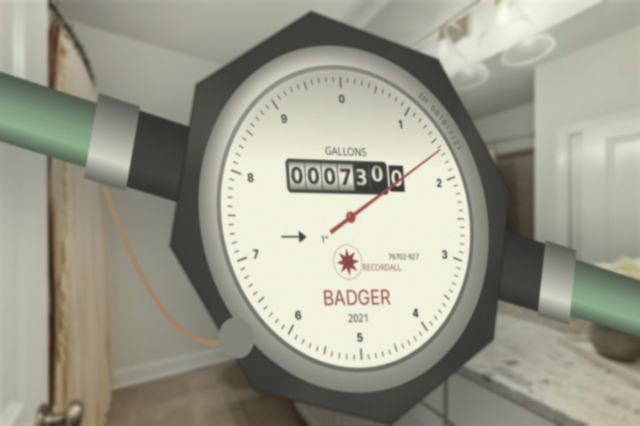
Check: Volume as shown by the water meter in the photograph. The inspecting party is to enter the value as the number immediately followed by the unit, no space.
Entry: 7301.6gal
